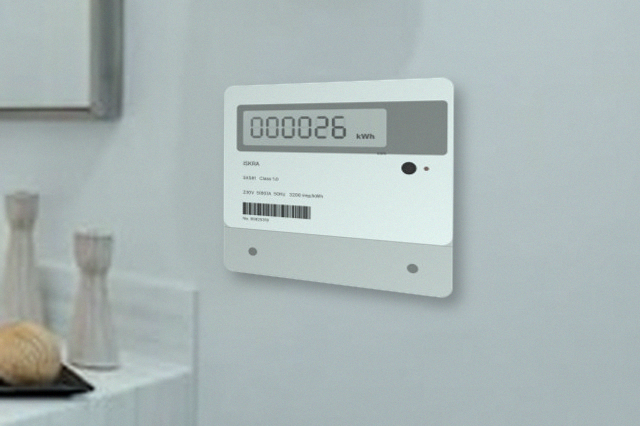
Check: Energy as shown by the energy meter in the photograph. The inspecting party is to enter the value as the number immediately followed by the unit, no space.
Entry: 26kWh
